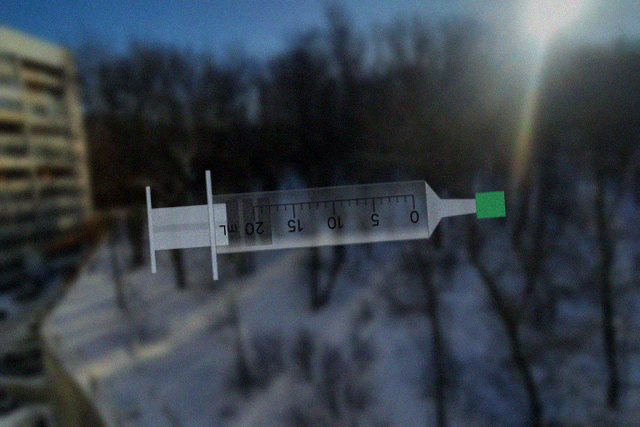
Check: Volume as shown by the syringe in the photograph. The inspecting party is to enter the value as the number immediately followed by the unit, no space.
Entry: 18mL
